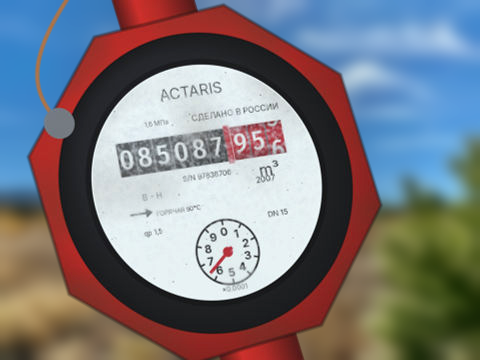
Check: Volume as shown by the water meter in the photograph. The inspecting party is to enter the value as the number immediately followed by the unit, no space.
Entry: 85087.9556m³
